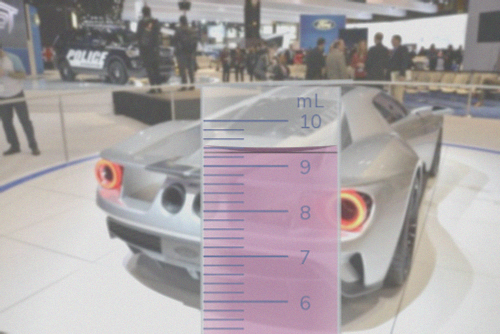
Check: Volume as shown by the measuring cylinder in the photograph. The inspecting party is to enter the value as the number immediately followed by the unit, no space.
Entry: 9.3mL
